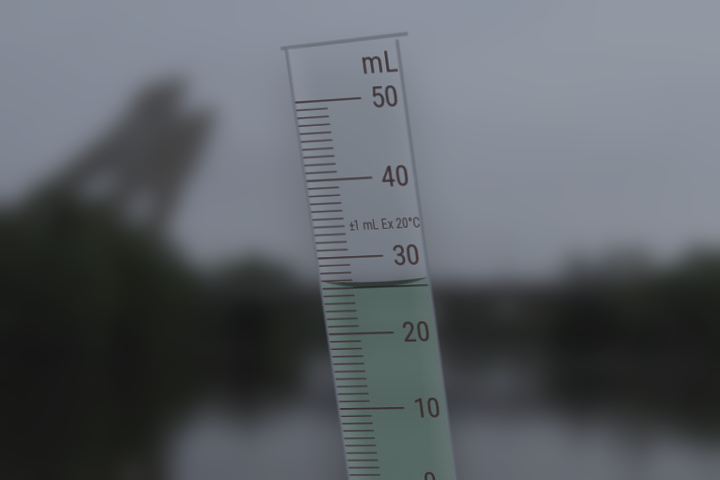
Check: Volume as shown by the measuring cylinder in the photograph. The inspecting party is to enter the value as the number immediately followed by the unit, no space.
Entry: 26mL
